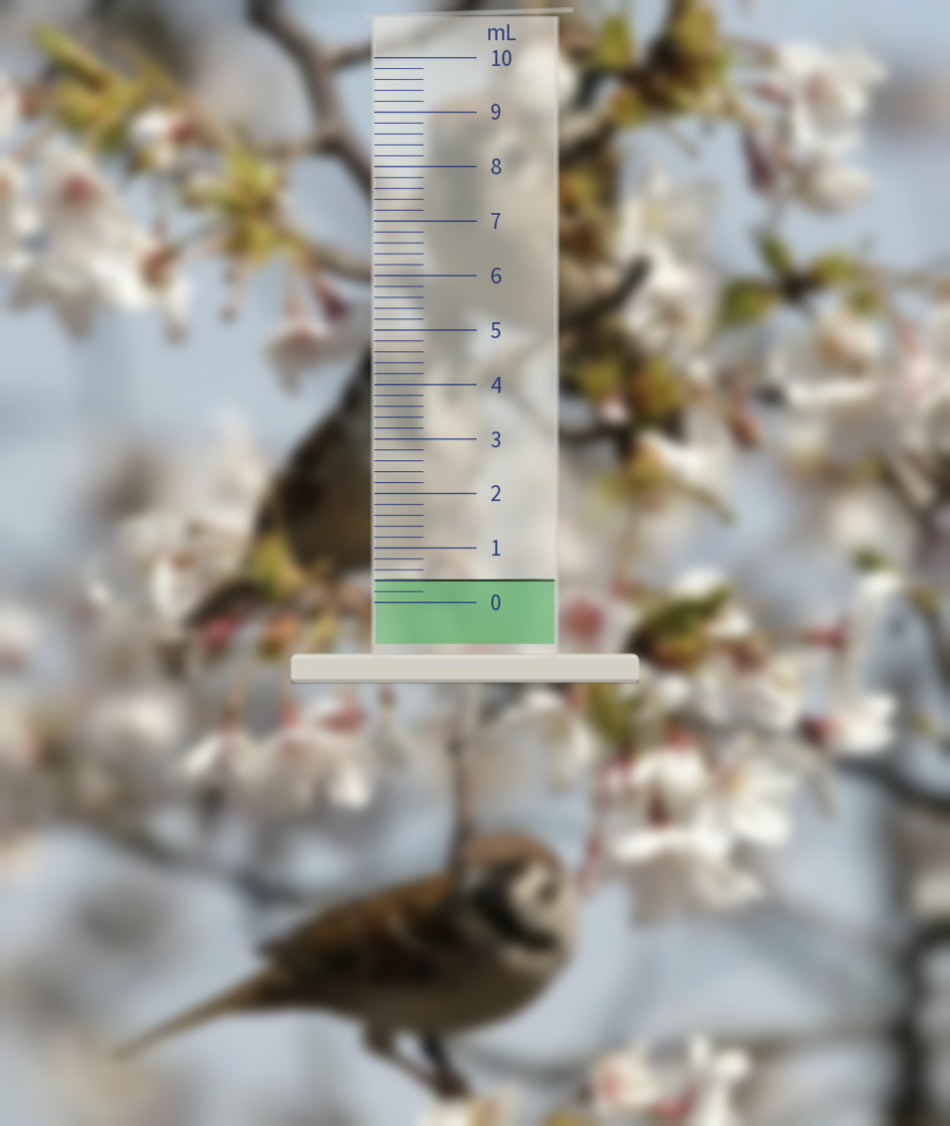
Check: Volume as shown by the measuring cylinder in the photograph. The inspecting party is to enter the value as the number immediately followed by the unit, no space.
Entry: 0.4mL
